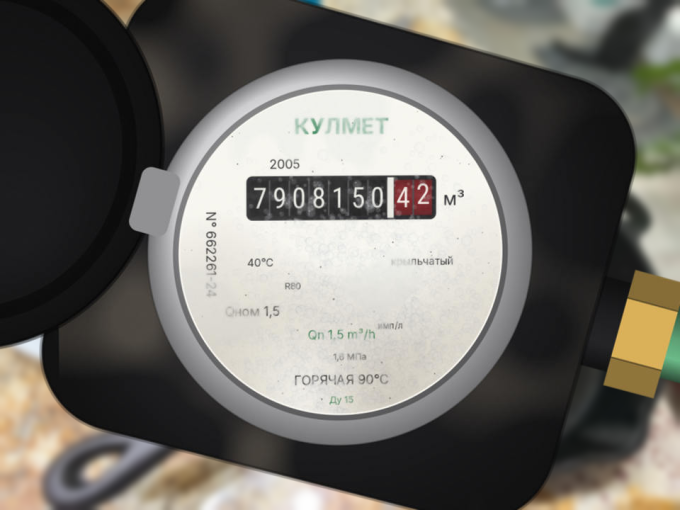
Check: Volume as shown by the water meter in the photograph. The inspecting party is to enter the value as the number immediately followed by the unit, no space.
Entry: 7908150.42m³
